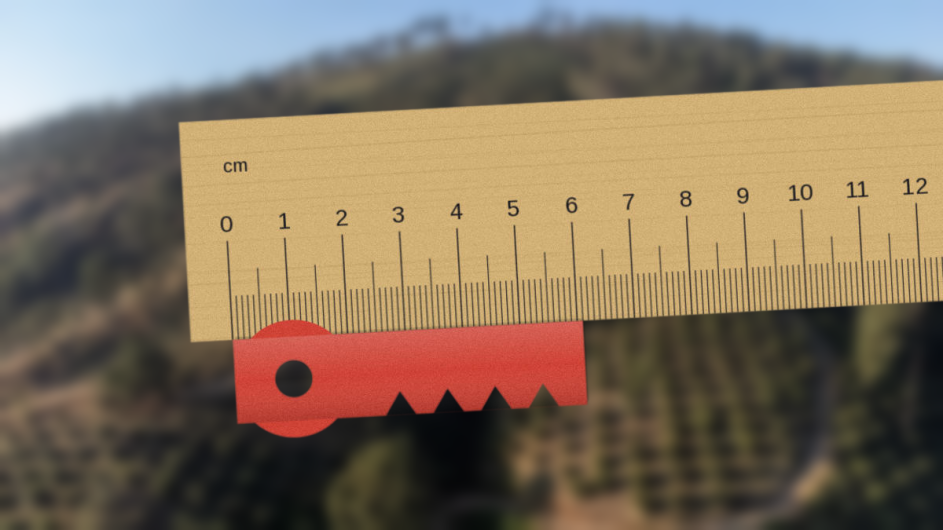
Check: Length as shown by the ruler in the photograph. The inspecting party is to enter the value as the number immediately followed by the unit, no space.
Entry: 6.1cm
